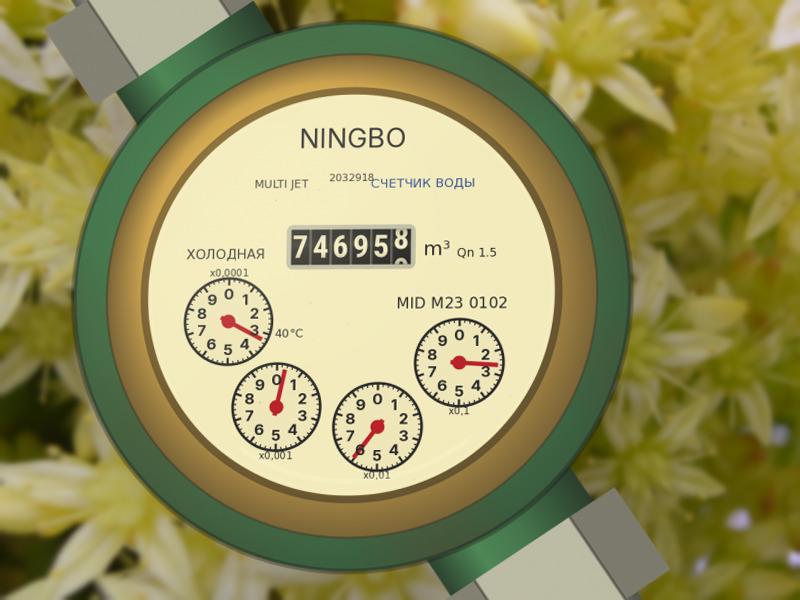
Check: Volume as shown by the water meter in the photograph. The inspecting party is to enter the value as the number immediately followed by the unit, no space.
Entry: 746958.2603m³
